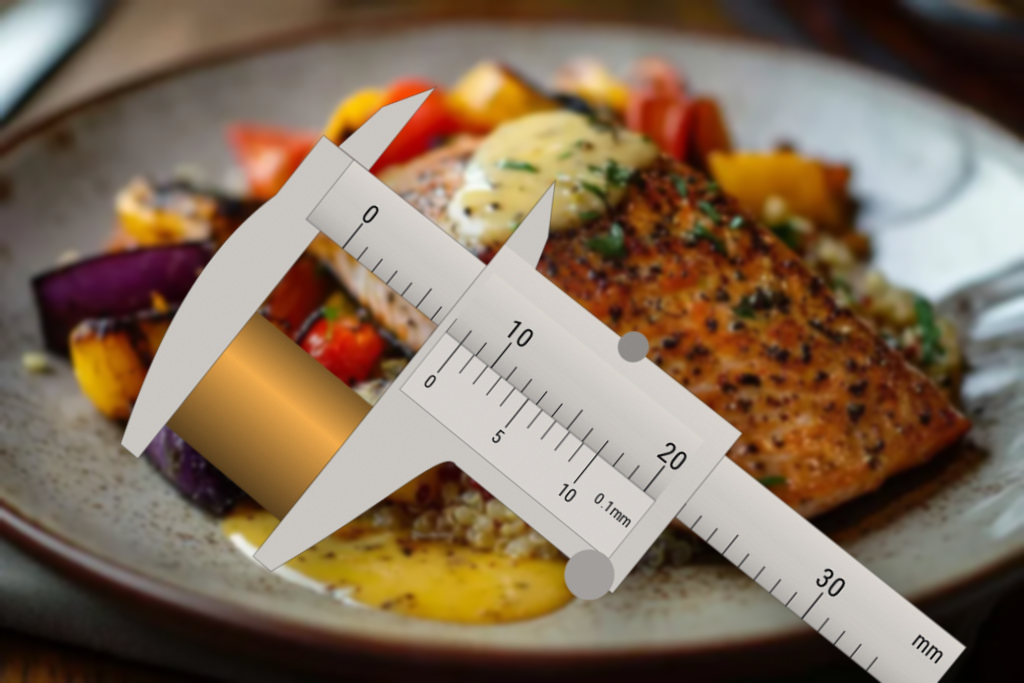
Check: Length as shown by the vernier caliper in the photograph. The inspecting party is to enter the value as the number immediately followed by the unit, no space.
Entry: 8.0mm
